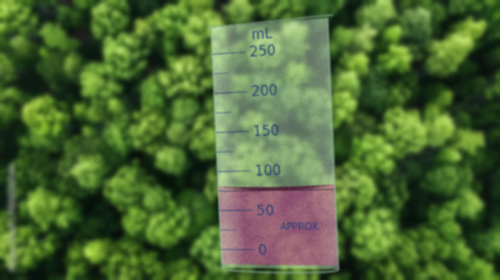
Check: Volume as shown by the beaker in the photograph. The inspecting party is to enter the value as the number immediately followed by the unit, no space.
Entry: 75mL
